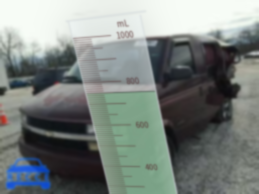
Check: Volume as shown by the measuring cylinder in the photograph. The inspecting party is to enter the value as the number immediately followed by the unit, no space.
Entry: 750mL
